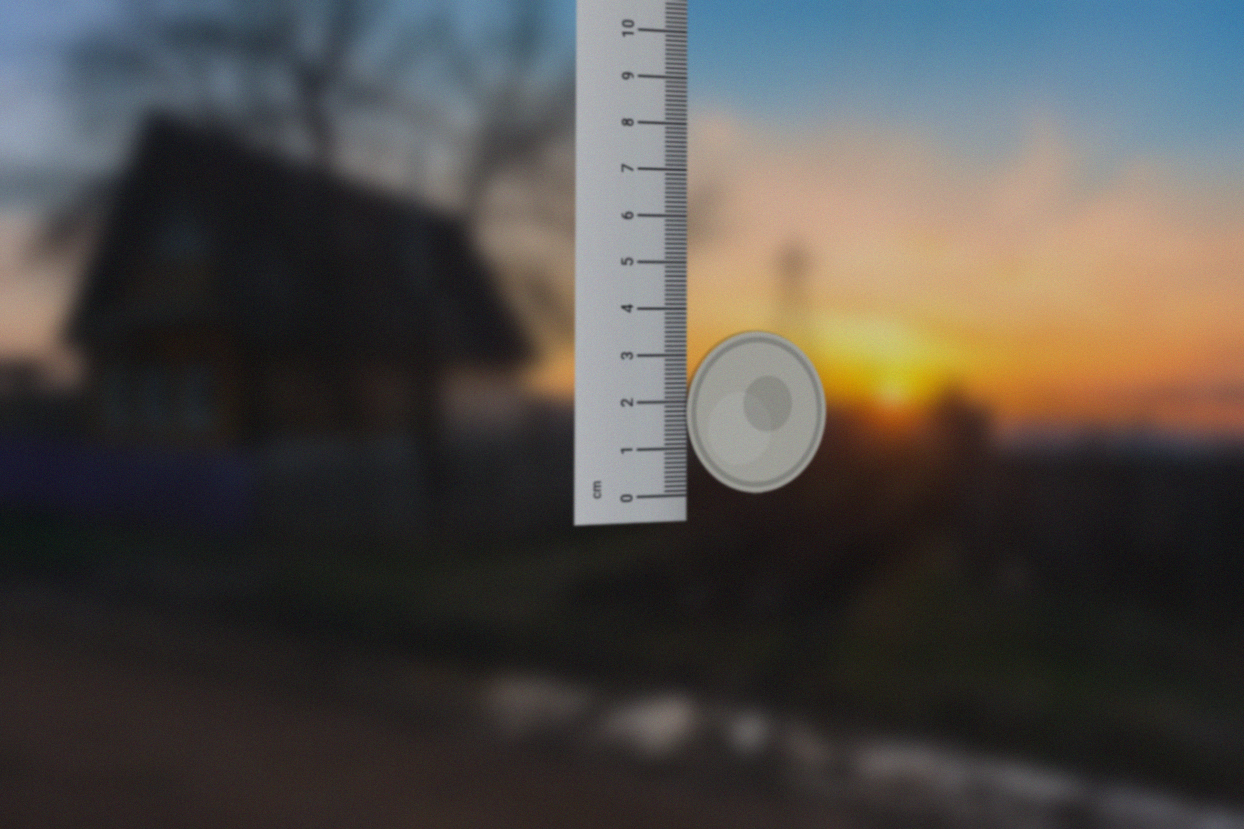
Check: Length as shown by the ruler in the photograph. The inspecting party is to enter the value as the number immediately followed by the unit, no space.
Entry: 3.5cm
